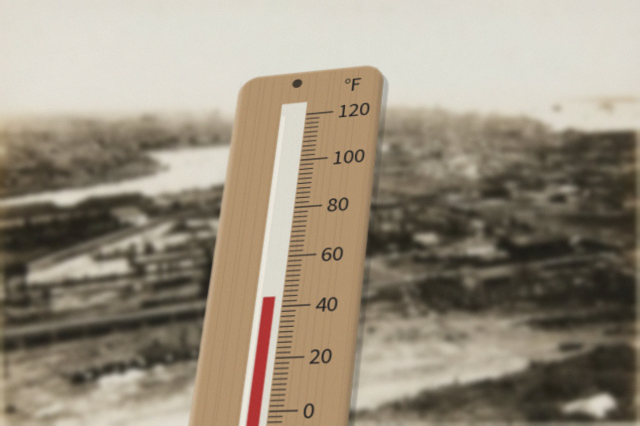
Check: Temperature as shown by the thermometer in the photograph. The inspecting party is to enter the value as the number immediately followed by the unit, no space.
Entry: 44°F
